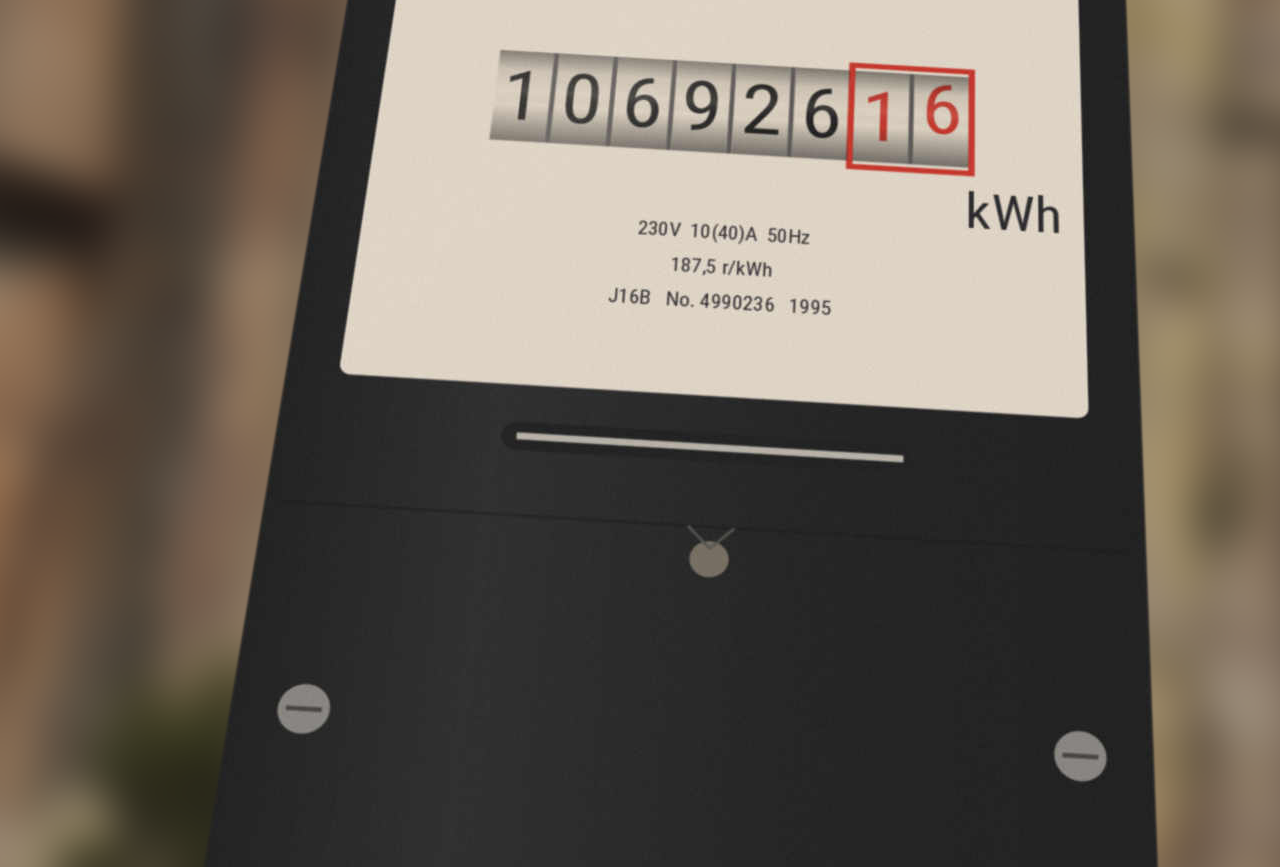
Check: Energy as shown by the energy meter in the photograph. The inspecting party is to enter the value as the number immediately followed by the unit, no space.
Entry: 106926.16kWh
